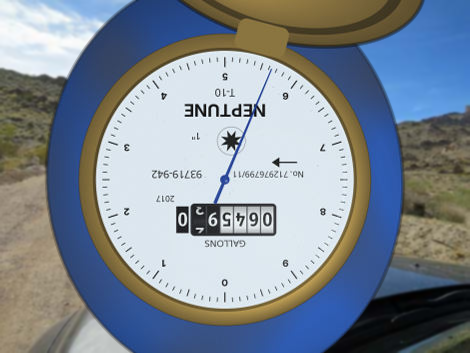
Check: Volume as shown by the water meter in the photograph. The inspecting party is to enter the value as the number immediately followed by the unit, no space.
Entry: 645925.6gal
